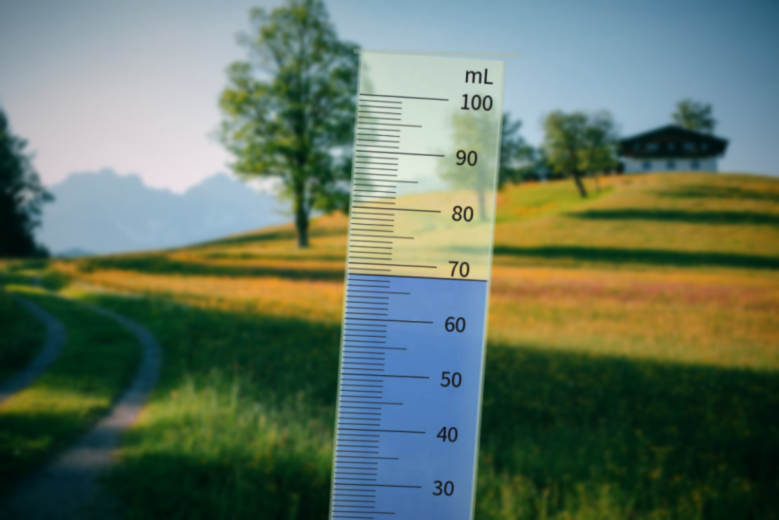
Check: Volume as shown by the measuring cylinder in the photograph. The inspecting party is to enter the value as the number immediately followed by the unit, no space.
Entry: 68mL
